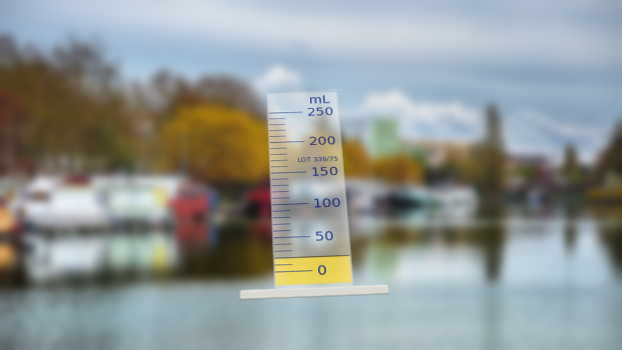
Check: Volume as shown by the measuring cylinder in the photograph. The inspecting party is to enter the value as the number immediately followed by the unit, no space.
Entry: 20mL
